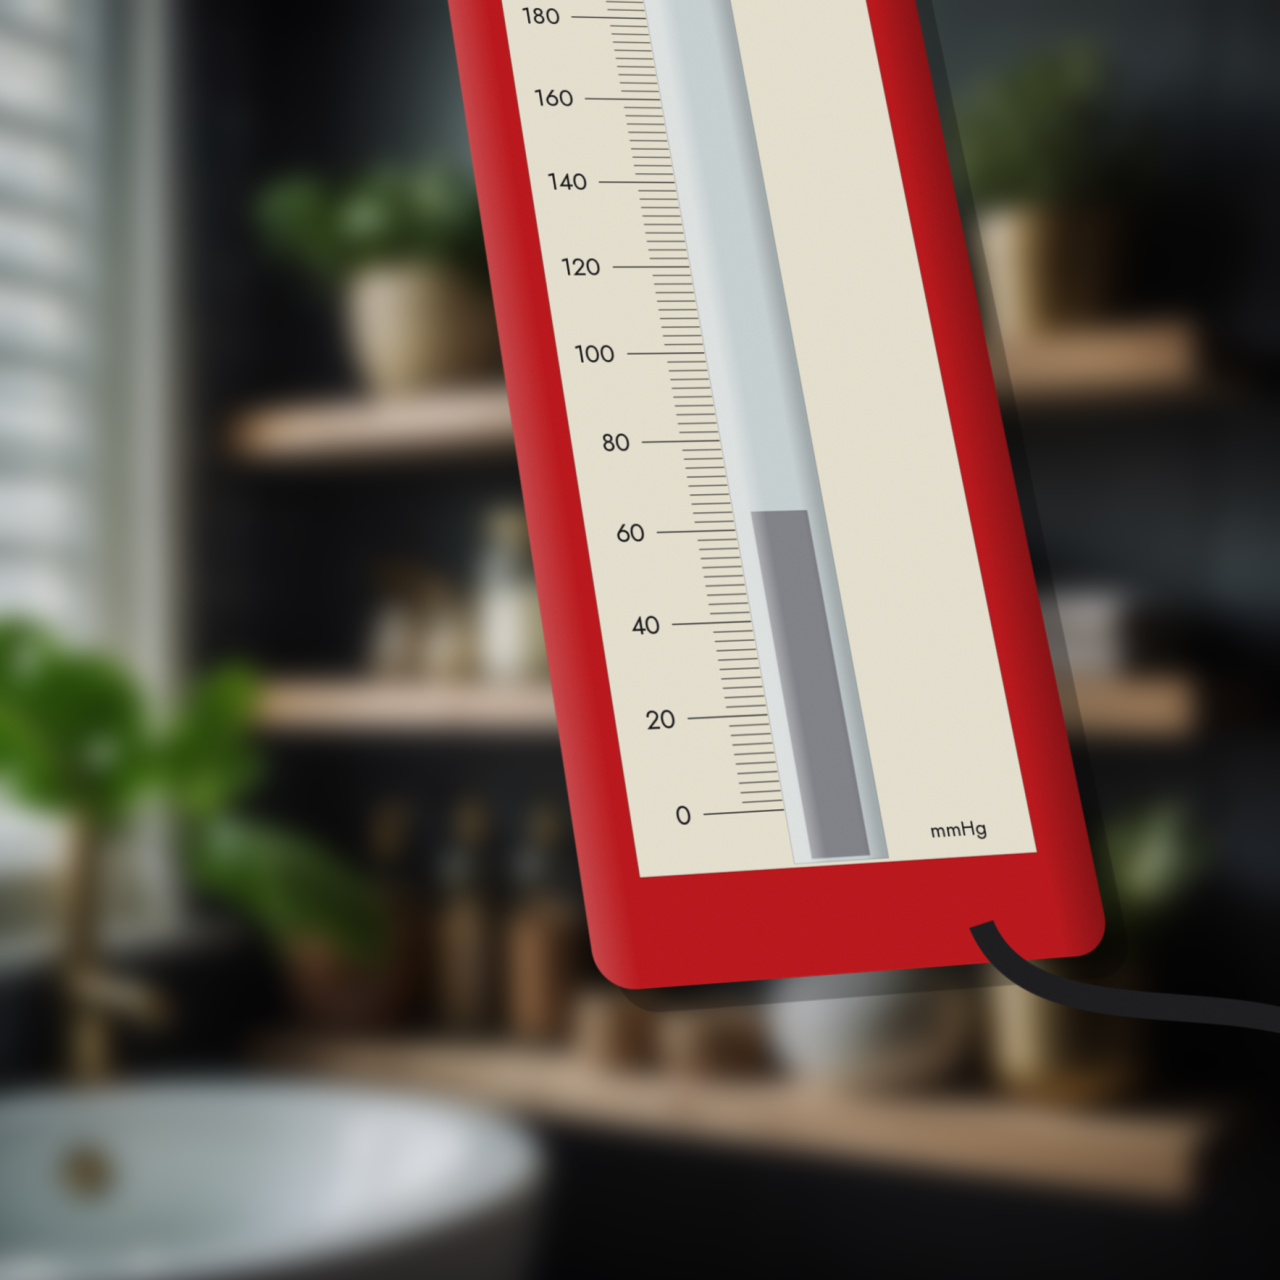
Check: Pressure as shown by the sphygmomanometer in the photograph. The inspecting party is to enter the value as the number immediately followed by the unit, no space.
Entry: 64mmHg
